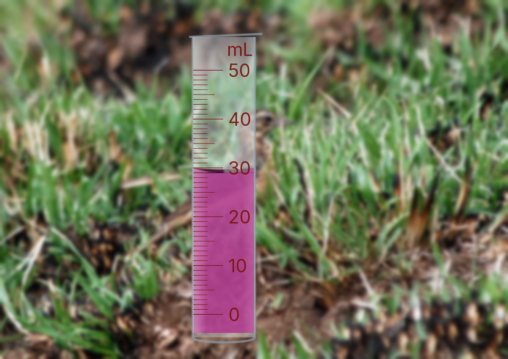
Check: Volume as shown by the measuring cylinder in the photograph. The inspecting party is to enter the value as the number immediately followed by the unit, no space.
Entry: 29mL
